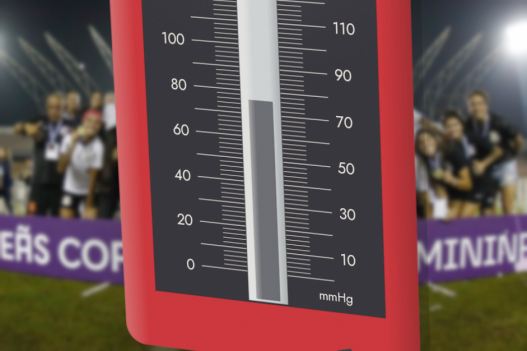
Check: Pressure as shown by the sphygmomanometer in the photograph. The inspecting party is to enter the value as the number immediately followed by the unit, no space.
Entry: 76mmHg
